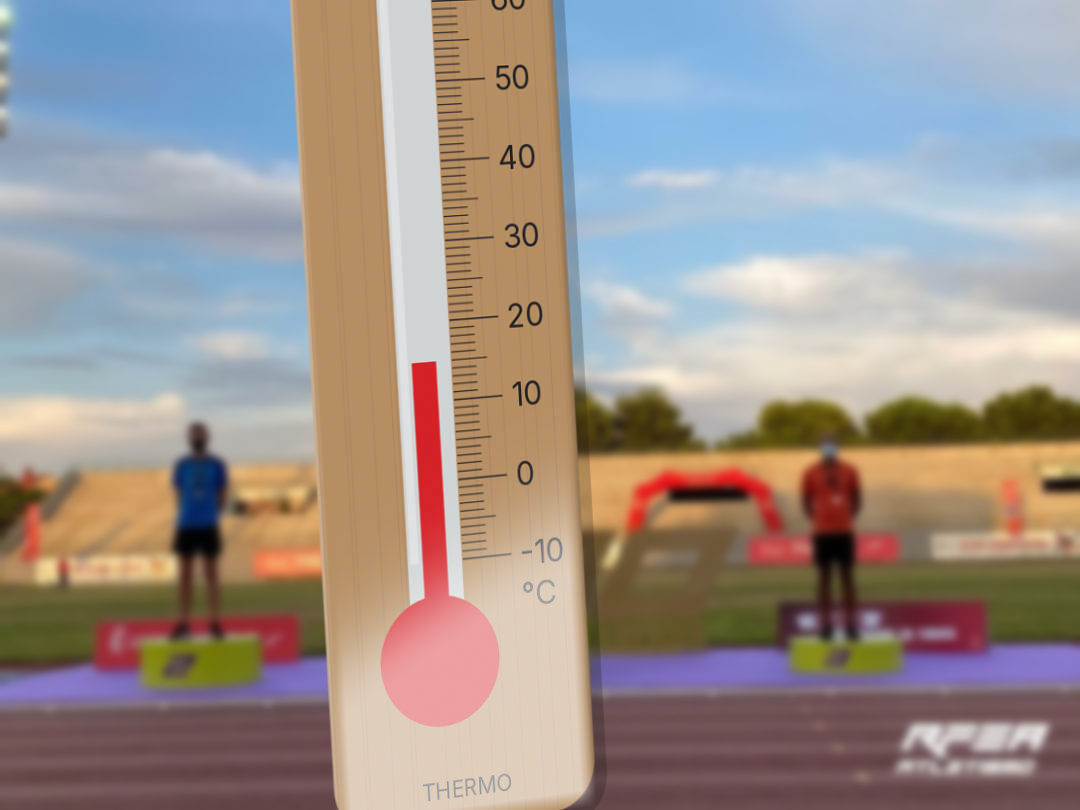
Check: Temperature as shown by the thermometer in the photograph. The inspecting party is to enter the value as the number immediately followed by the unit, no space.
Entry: 15°C
